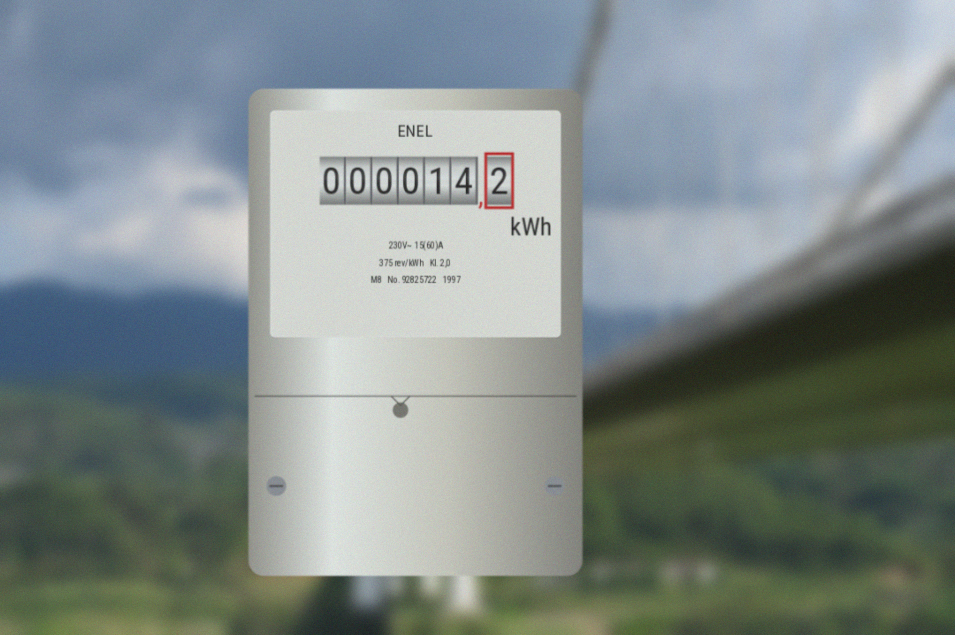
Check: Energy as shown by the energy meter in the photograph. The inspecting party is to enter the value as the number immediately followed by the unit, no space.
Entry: 14.2kWh
